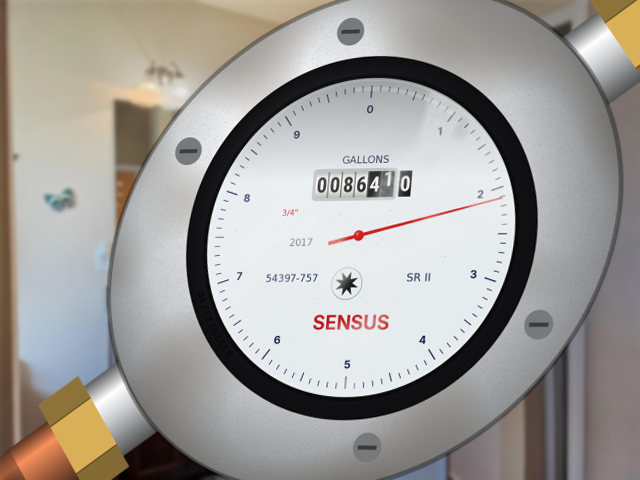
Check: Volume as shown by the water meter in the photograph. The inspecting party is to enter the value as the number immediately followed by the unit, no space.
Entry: 86412.1gal
